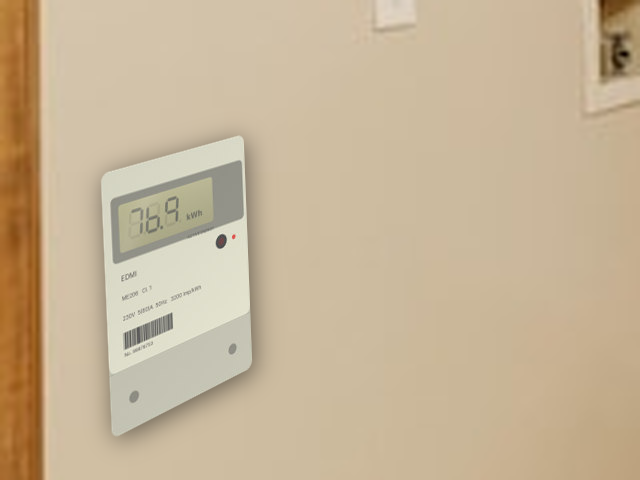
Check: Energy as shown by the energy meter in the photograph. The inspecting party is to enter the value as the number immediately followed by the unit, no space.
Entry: 76.9kWh
